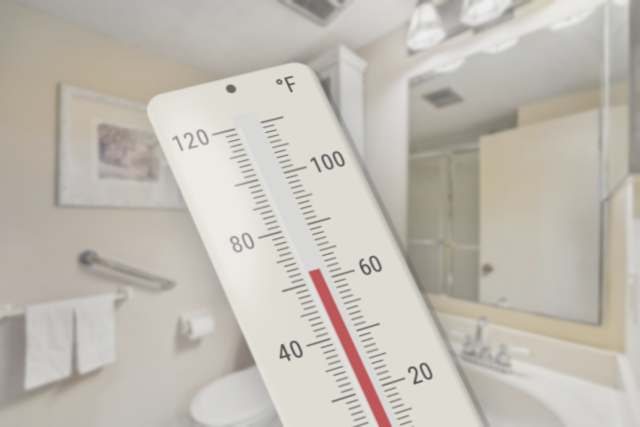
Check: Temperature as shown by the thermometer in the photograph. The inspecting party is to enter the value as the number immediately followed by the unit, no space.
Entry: 64°F
